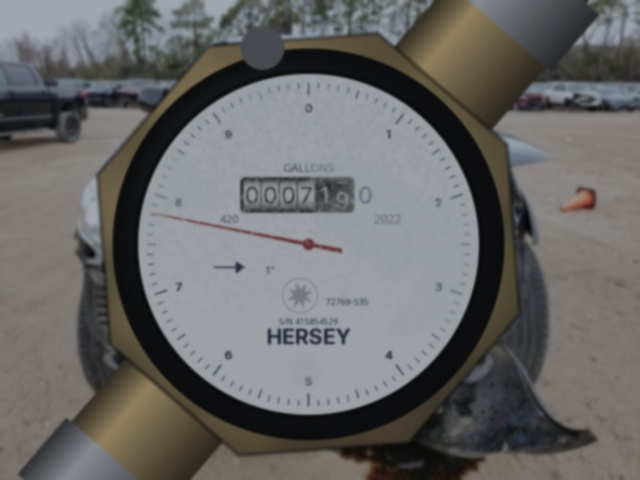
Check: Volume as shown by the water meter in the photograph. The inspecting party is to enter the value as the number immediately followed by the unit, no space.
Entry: 7187.8gal
